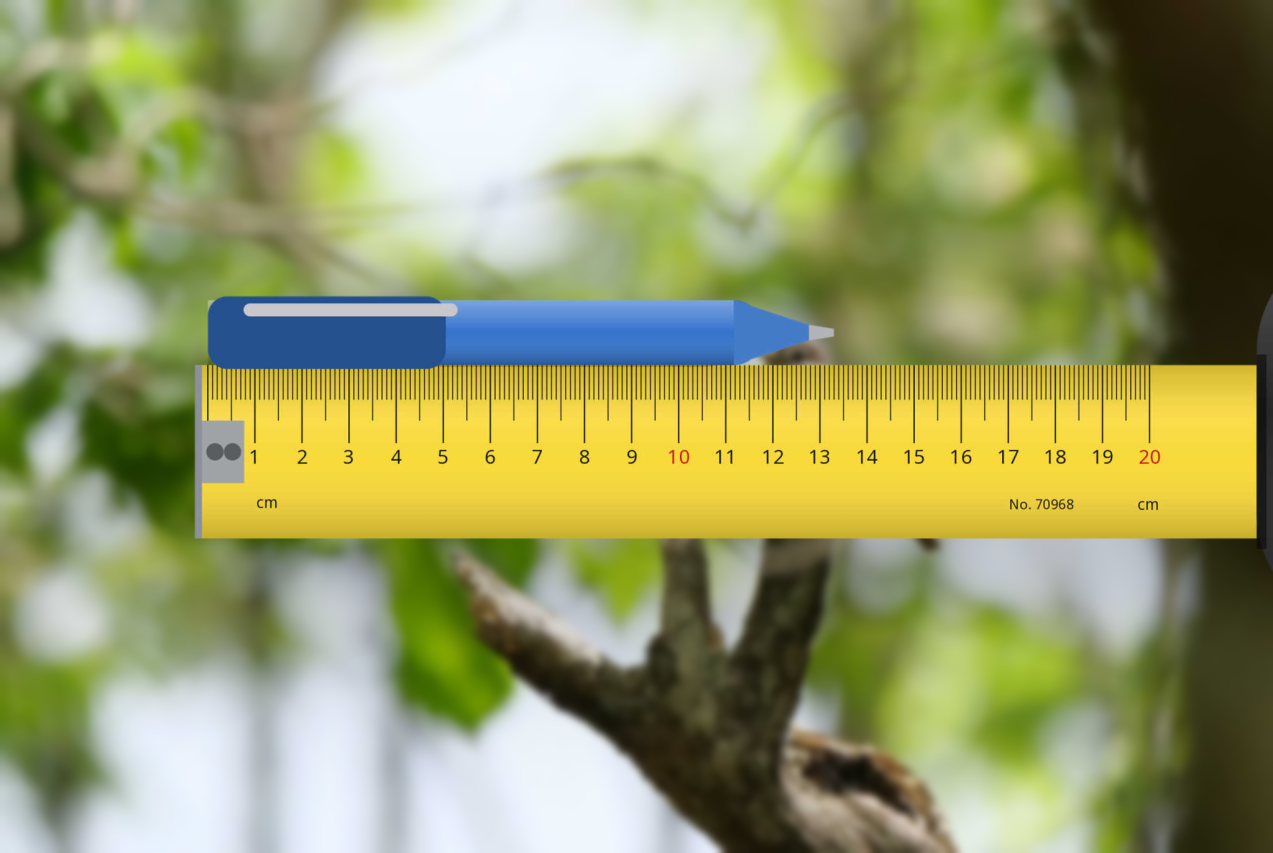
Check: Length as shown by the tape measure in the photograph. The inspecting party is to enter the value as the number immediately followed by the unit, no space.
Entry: 13.3cm
